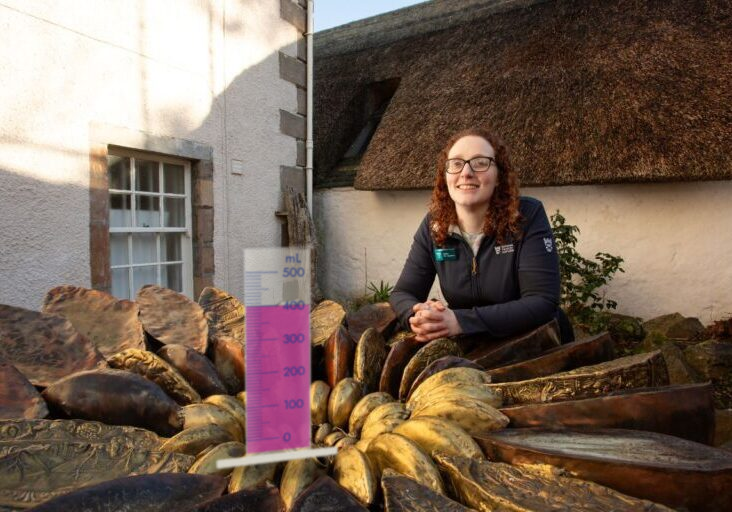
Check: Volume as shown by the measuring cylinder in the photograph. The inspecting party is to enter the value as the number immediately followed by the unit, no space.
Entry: 400mL
